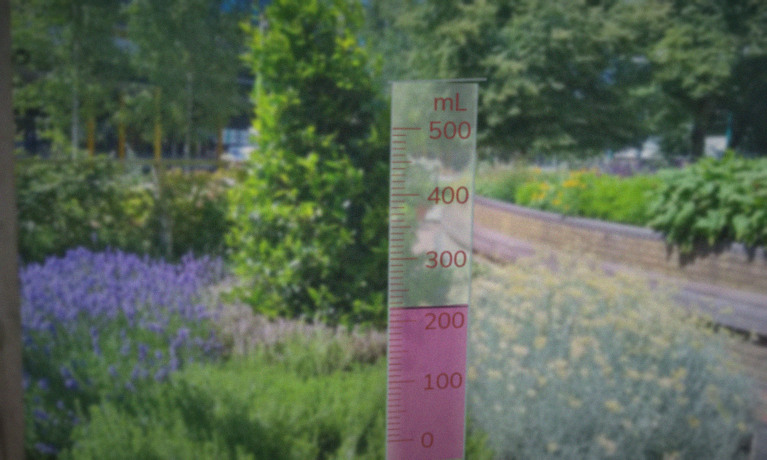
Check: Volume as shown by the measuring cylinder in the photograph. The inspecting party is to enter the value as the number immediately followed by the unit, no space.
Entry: 220mL
